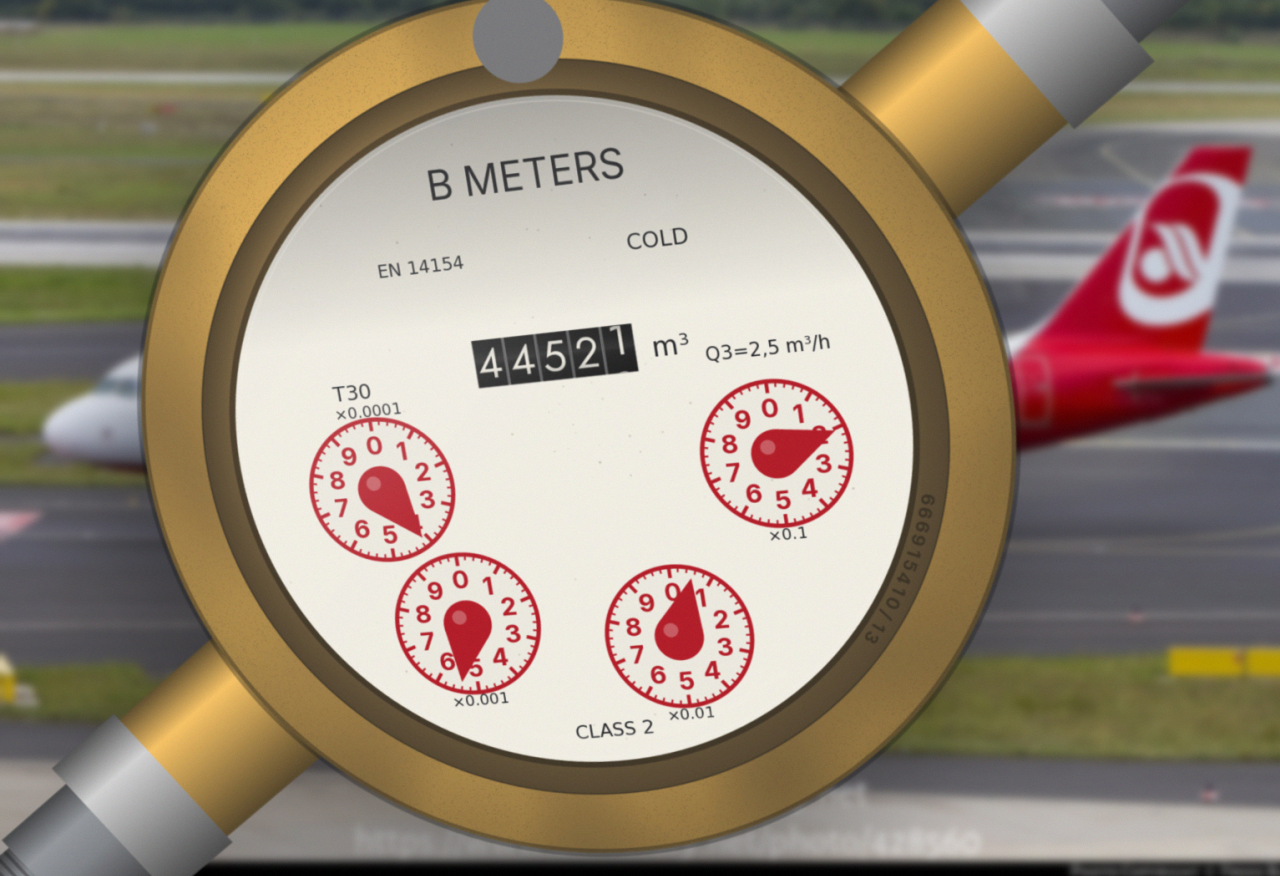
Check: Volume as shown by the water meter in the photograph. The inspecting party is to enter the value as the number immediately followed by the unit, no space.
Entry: 44521.2054m³
